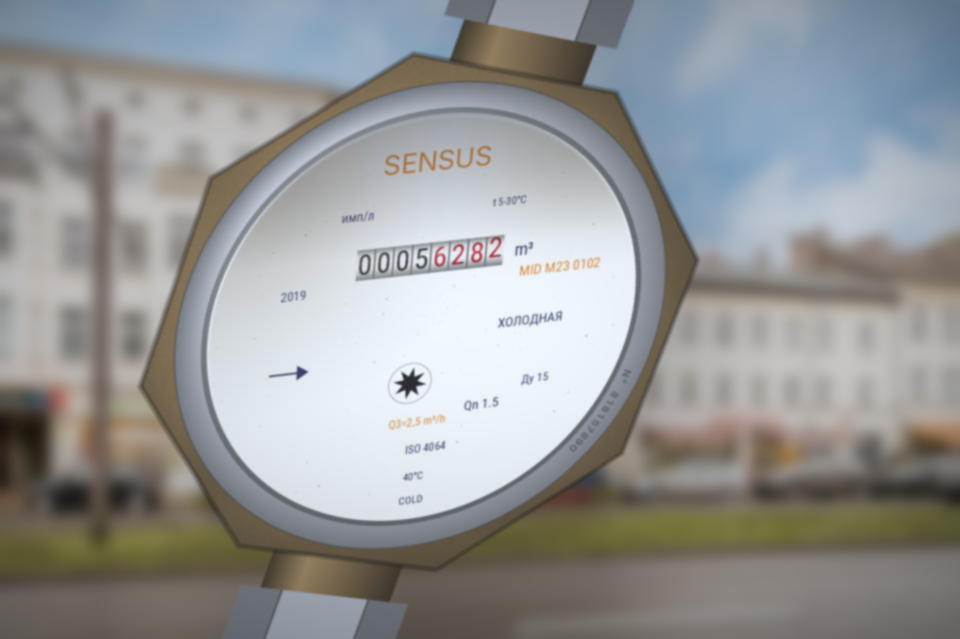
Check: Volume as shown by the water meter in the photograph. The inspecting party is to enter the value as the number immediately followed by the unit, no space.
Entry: 5.6282m³
